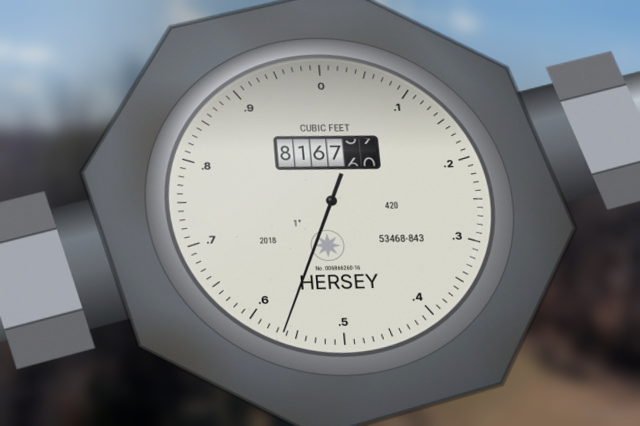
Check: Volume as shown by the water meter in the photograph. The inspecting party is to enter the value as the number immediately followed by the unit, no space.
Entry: 816759.56ft³
